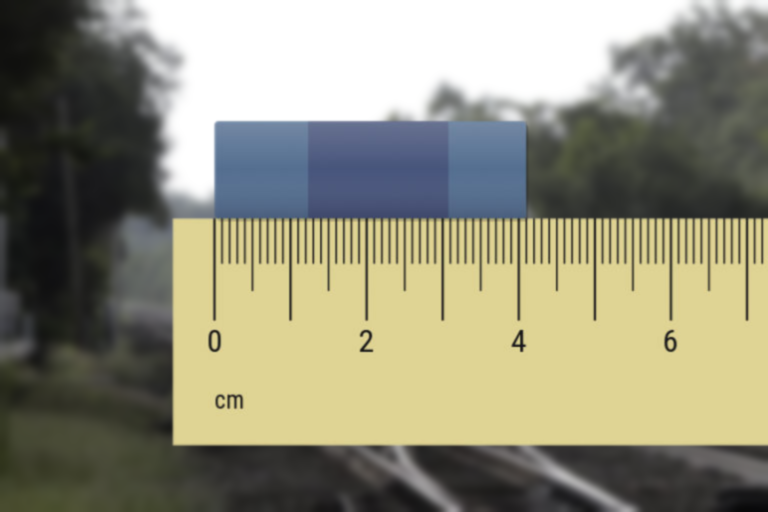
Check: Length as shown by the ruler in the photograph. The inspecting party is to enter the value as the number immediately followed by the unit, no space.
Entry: 4.1cm
